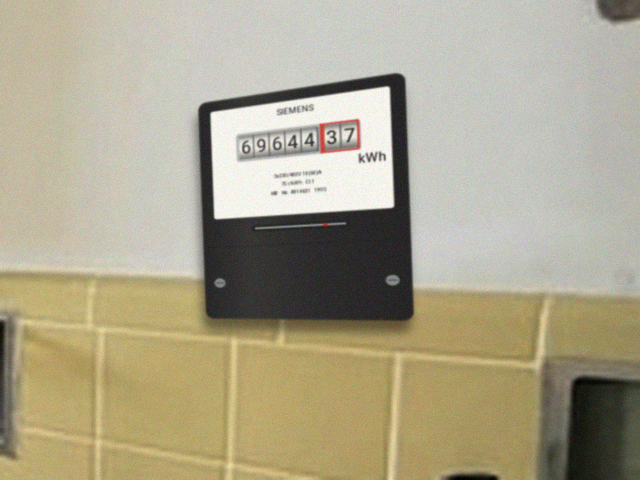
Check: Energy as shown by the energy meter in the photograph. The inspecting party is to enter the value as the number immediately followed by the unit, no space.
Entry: 69644.37kWh
